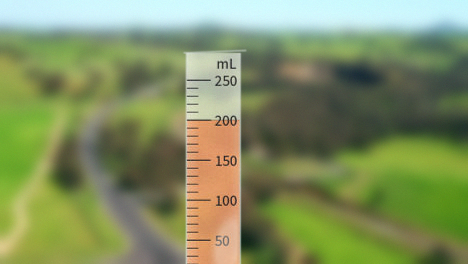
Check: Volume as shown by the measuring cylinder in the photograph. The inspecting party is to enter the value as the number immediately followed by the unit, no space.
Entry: 200mL
